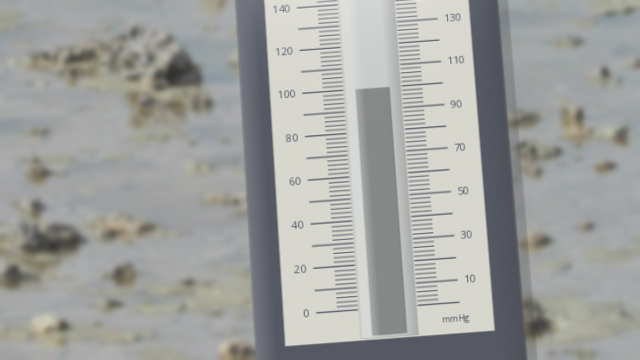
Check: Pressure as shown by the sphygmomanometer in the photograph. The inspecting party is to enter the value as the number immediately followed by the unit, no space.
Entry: 100mmHg
